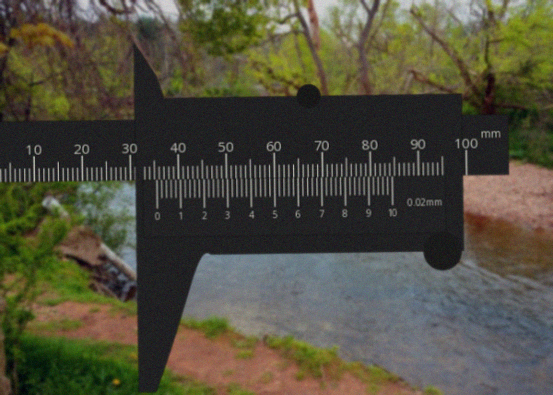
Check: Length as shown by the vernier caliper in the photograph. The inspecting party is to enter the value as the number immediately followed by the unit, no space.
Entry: 35.5mm
